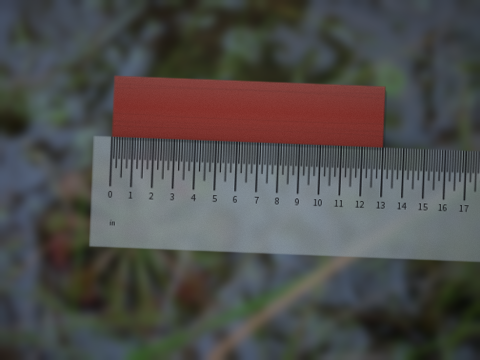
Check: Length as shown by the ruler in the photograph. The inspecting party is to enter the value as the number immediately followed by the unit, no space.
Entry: 13in
